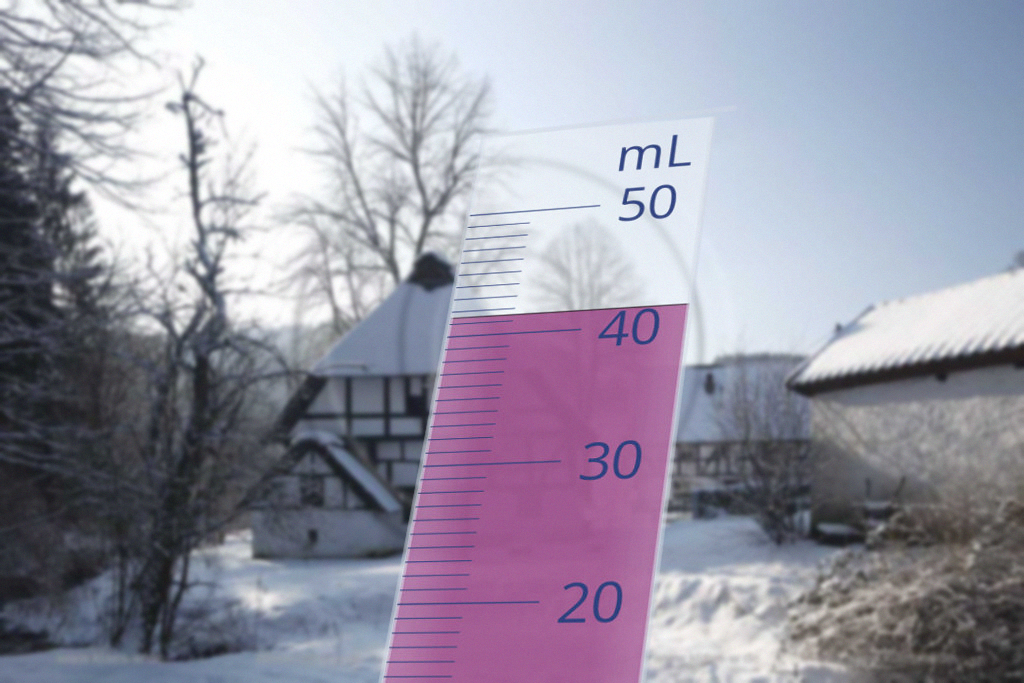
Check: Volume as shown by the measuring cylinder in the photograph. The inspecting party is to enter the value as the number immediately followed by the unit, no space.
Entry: 41.5mL
